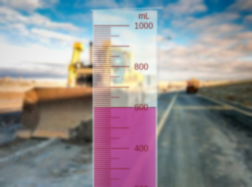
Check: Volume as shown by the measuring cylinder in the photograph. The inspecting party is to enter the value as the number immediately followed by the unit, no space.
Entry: 600mL
